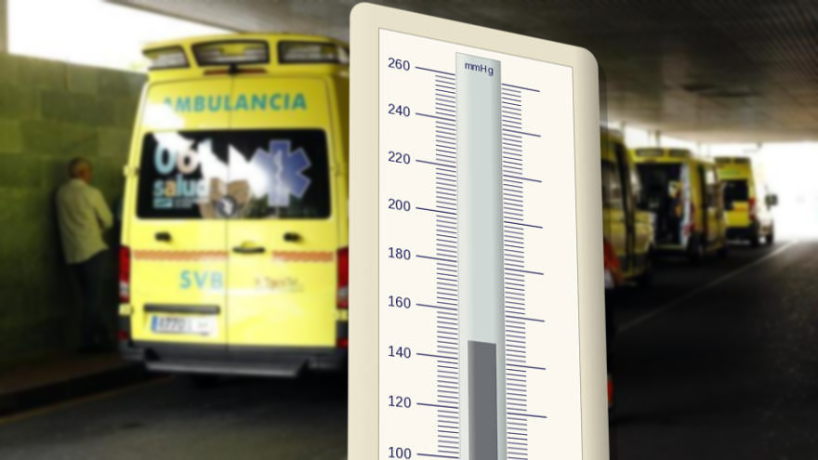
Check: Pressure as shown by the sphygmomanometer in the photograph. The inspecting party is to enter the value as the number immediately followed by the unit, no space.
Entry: 148mmHg
